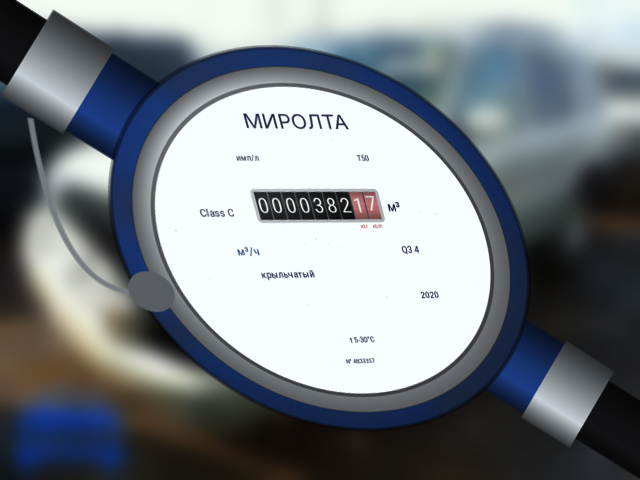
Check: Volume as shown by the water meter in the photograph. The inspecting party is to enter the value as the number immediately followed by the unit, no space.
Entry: 382.17m³
